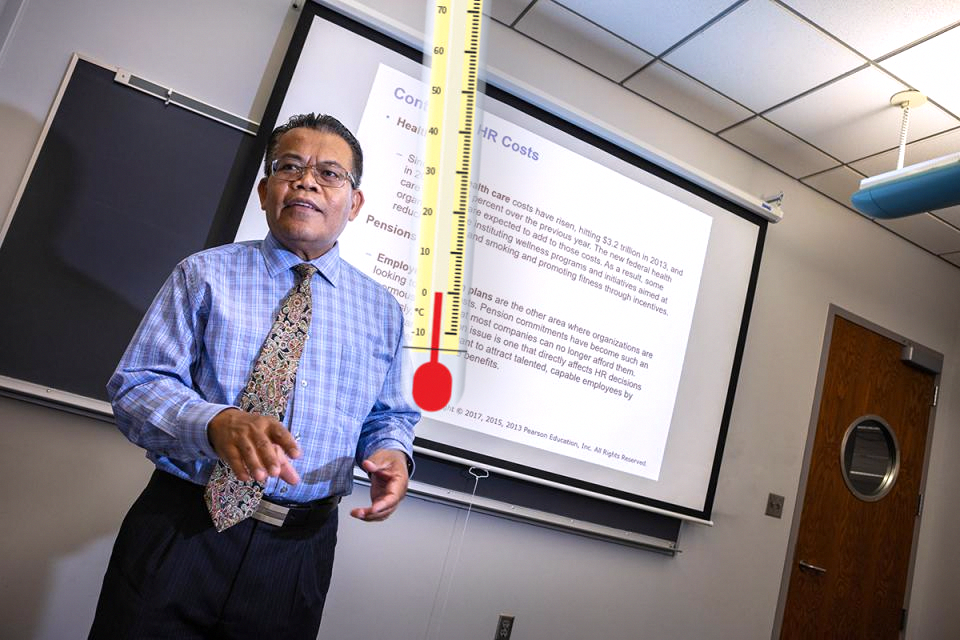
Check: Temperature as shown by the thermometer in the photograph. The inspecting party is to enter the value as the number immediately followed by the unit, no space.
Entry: 0°C
